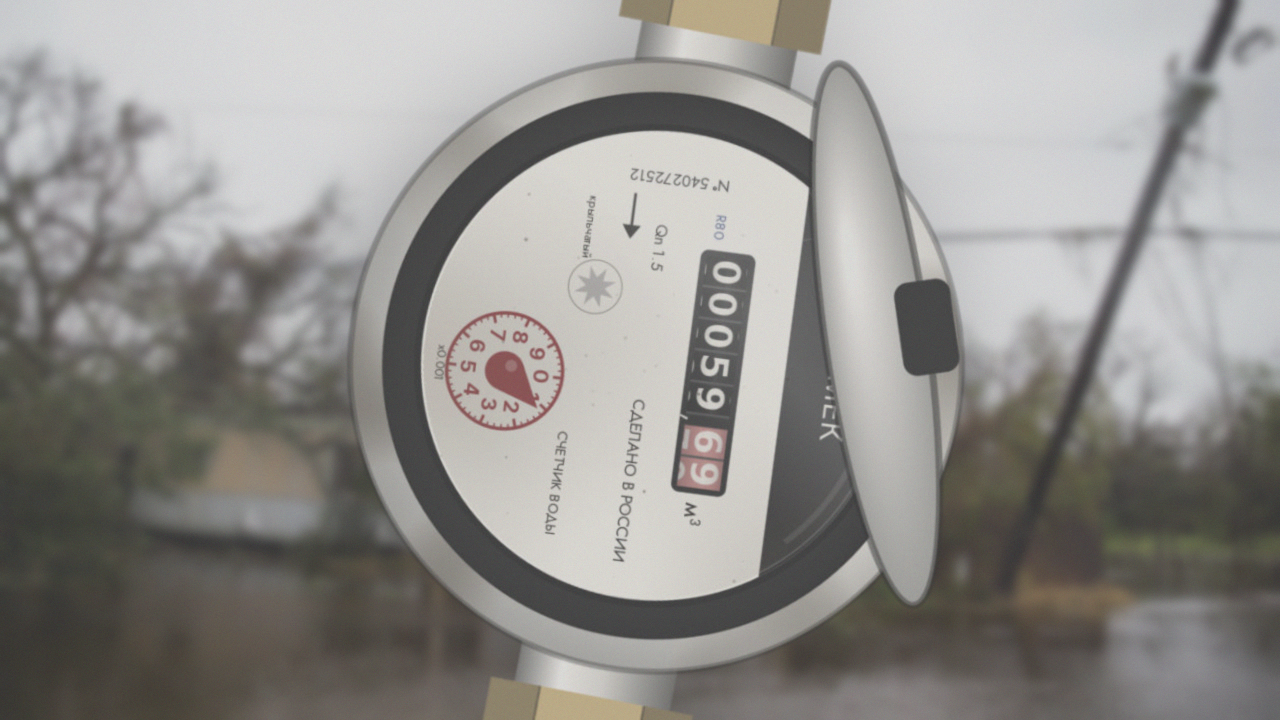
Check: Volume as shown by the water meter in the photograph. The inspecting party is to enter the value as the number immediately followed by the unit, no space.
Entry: 59.691m³
